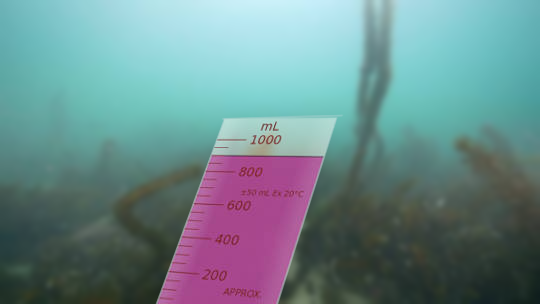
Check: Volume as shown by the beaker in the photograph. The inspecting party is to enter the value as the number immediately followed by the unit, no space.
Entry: 900mL
